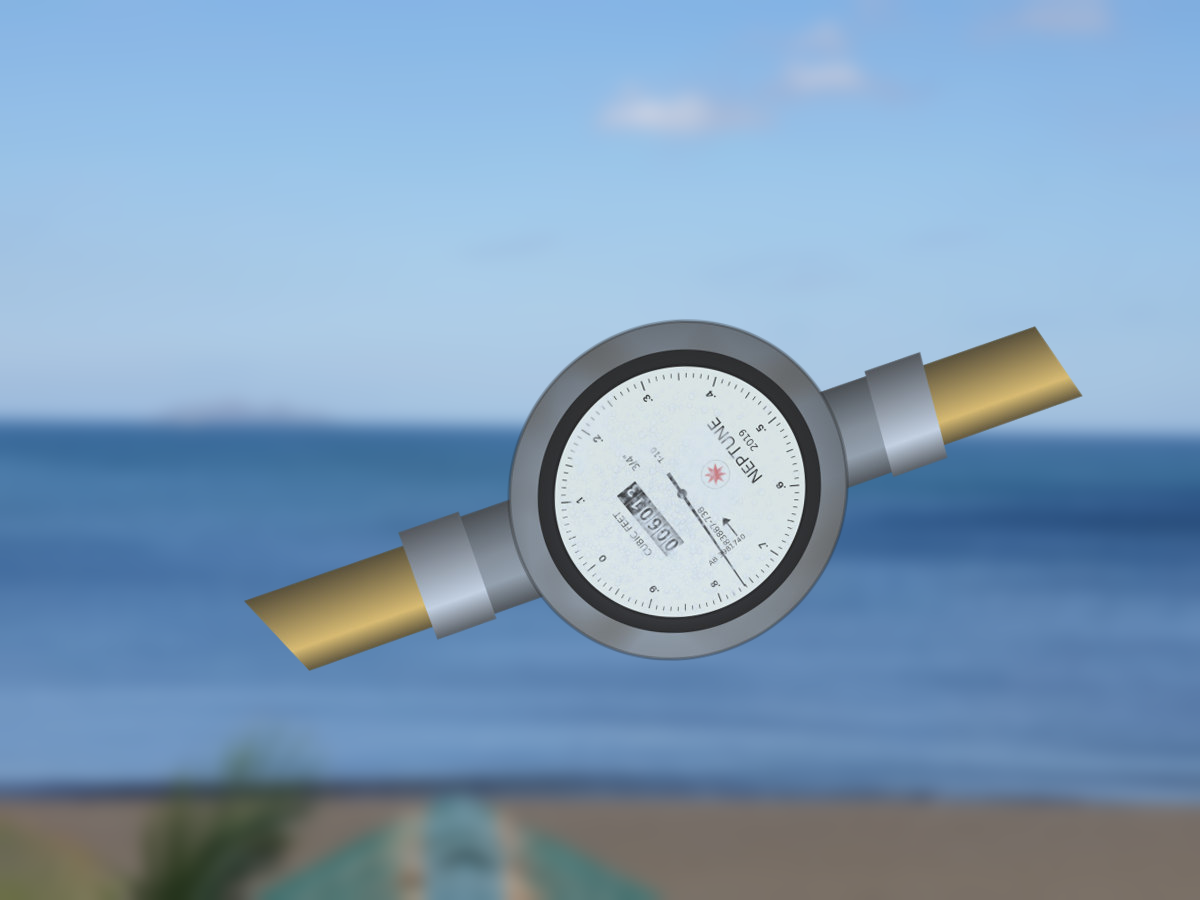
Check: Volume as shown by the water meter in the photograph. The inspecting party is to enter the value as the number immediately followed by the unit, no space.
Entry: 6012.76ft³
